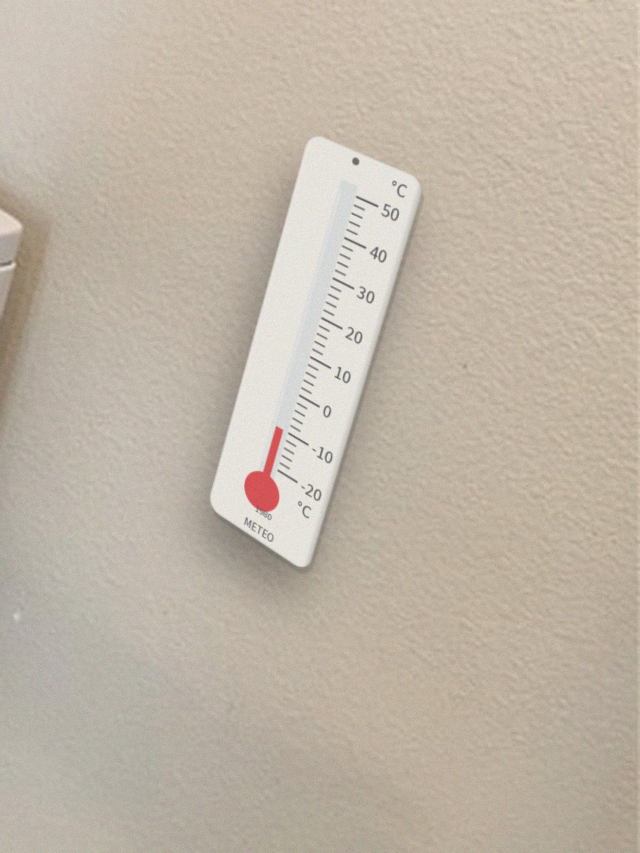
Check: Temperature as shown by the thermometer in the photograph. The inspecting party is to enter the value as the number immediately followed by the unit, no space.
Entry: -10°C
